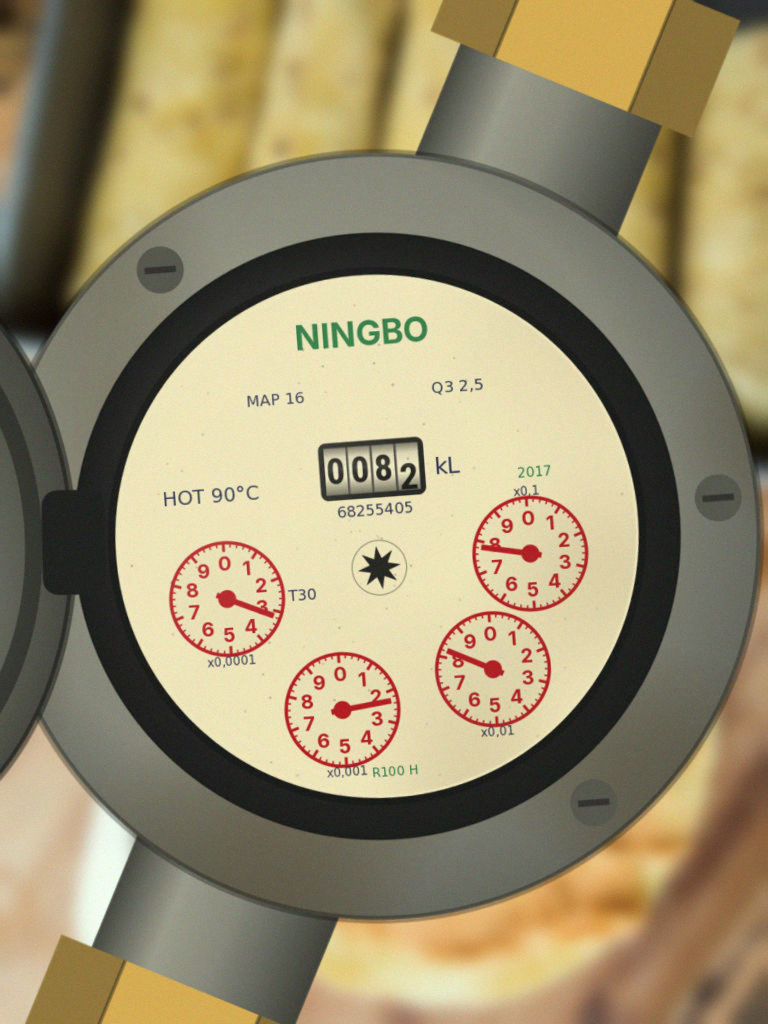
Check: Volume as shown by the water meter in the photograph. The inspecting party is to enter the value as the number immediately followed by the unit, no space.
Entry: 81.7823kL
